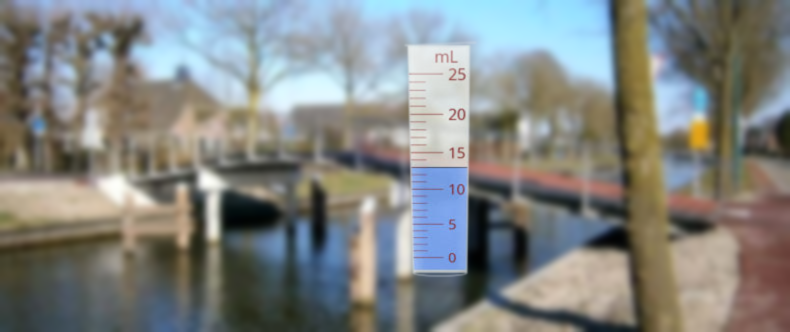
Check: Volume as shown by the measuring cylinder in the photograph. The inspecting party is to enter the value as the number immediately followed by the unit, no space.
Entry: 13mL
